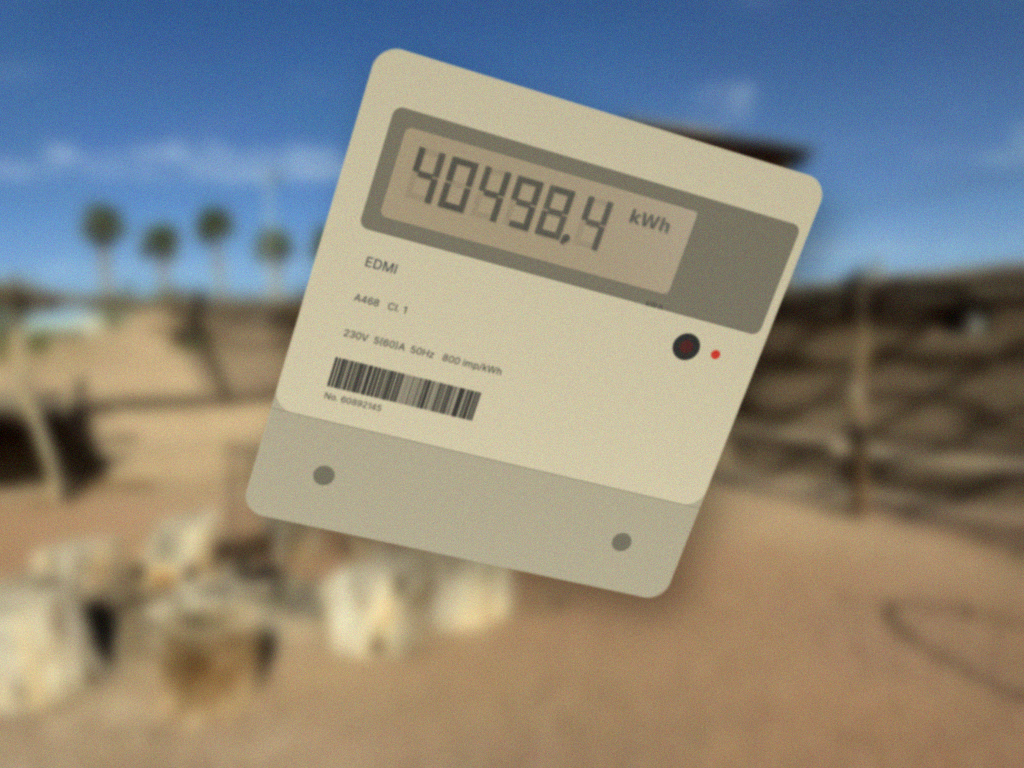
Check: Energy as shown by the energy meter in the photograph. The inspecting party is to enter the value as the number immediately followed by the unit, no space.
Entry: 40498.4kWh
